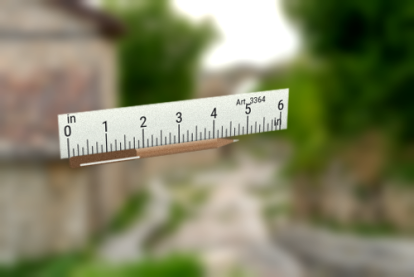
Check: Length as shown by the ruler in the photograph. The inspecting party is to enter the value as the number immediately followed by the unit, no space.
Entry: 4.75in
